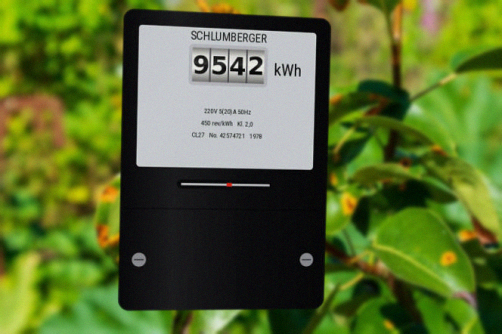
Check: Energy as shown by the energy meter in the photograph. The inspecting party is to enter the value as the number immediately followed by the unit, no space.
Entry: 9542kWh
